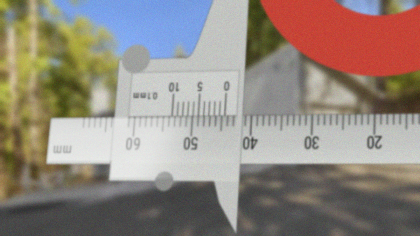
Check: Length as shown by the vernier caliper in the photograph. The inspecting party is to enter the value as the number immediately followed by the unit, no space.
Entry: 44.5mm
